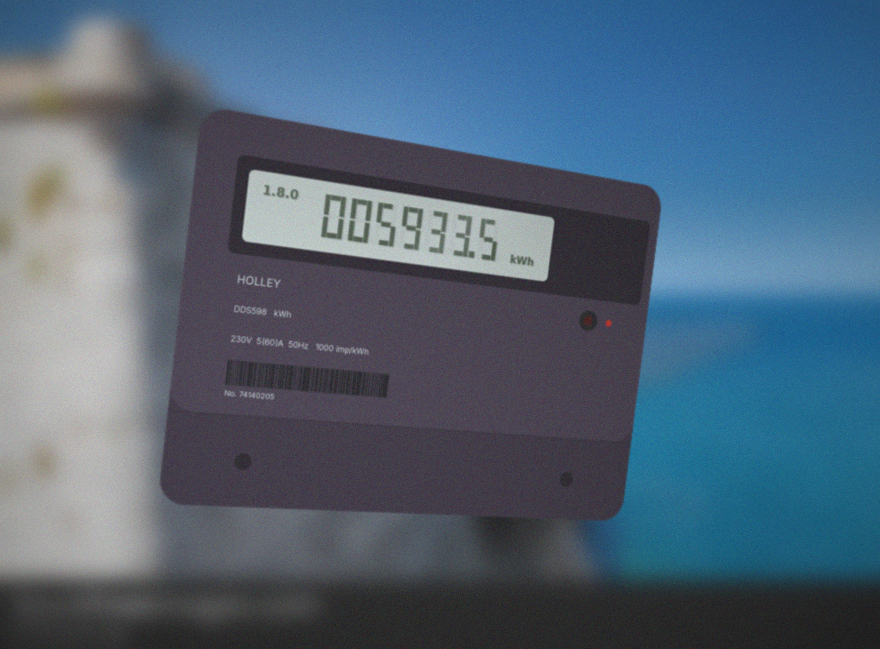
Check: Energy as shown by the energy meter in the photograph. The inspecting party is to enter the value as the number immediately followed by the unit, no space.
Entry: 5933.5kWh
